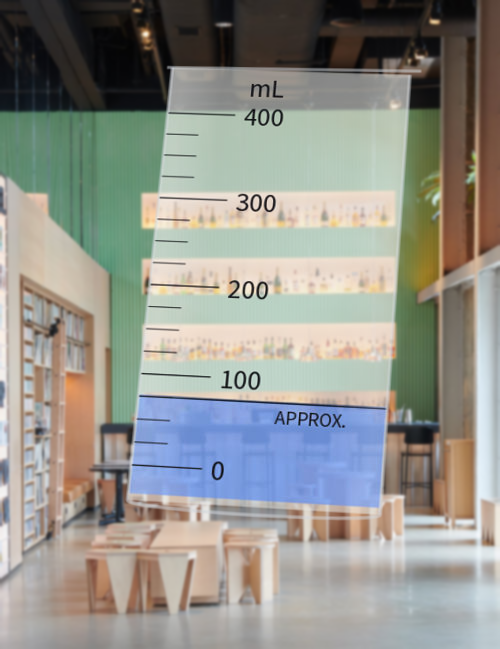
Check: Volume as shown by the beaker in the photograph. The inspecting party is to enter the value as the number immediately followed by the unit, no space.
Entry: 75mL
